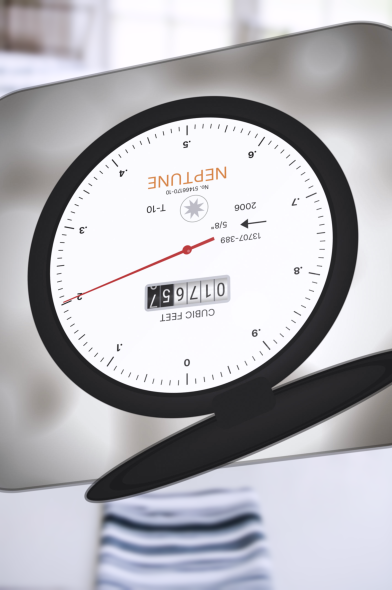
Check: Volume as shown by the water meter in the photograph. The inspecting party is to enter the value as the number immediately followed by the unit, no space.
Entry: 17657.20ft³
